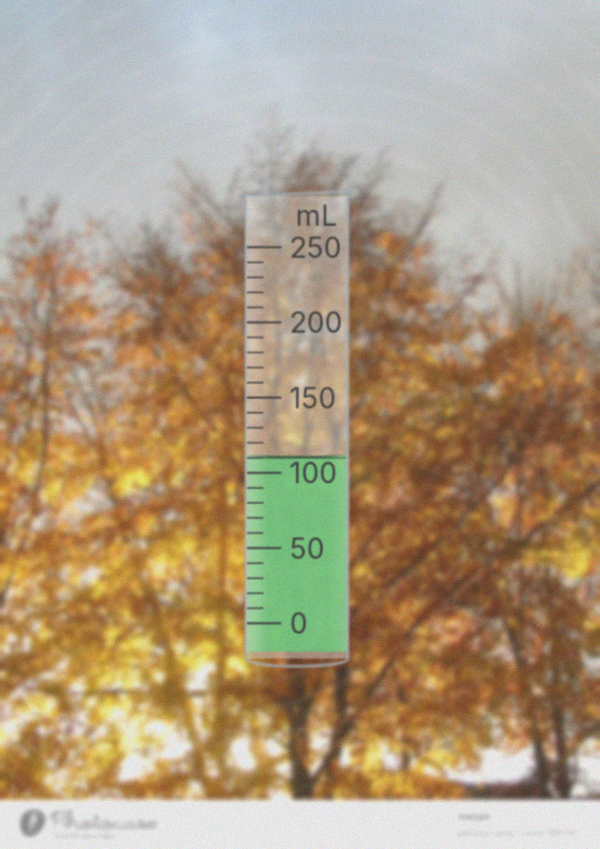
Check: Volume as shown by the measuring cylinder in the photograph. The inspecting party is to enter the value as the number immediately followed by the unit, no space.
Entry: 110mL
